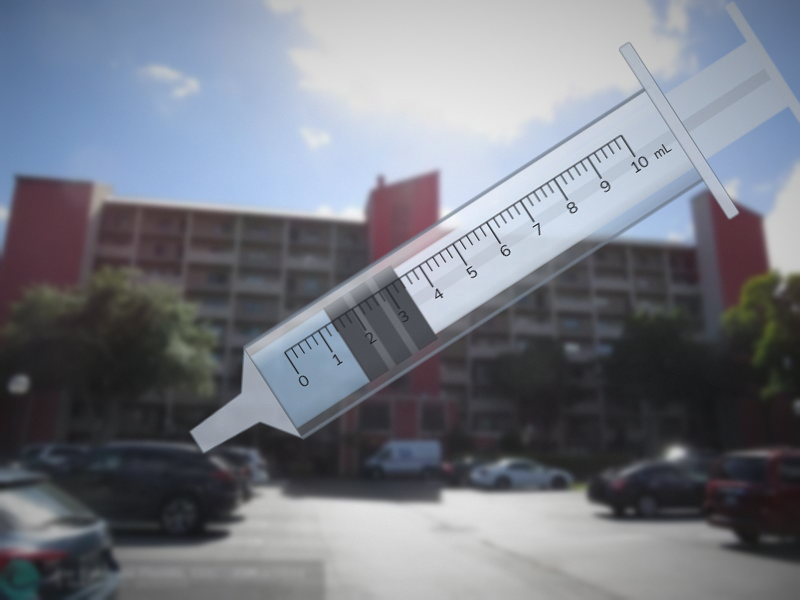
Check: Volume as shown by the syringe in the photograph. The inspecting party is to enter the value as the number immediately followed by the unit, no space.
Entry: 1.4mL
